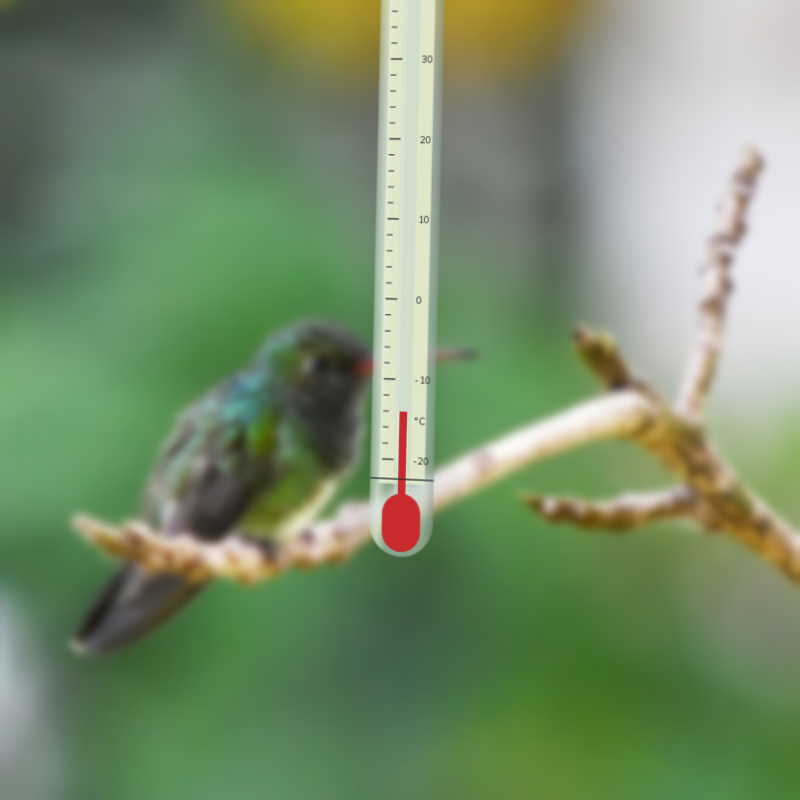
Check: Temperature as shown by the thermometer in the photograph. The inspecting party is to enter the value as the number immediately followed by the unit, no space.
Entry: -14°C
